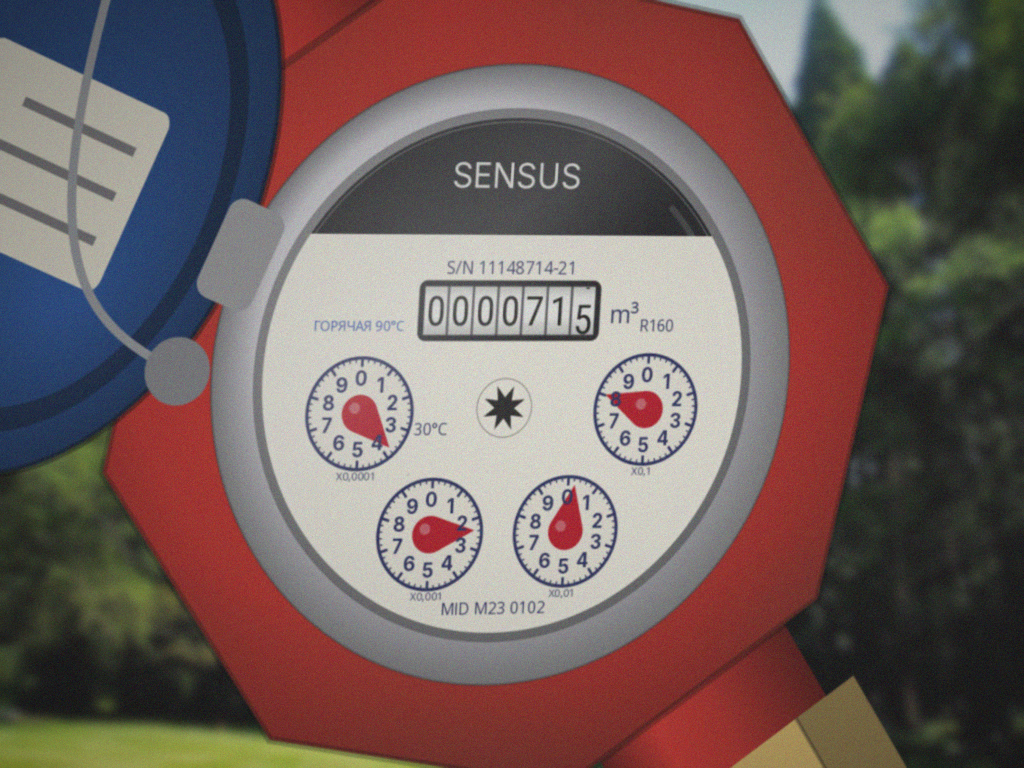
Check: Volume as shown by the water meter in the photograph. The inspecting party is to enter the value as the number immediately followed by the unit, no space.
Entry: 714.8023m³
